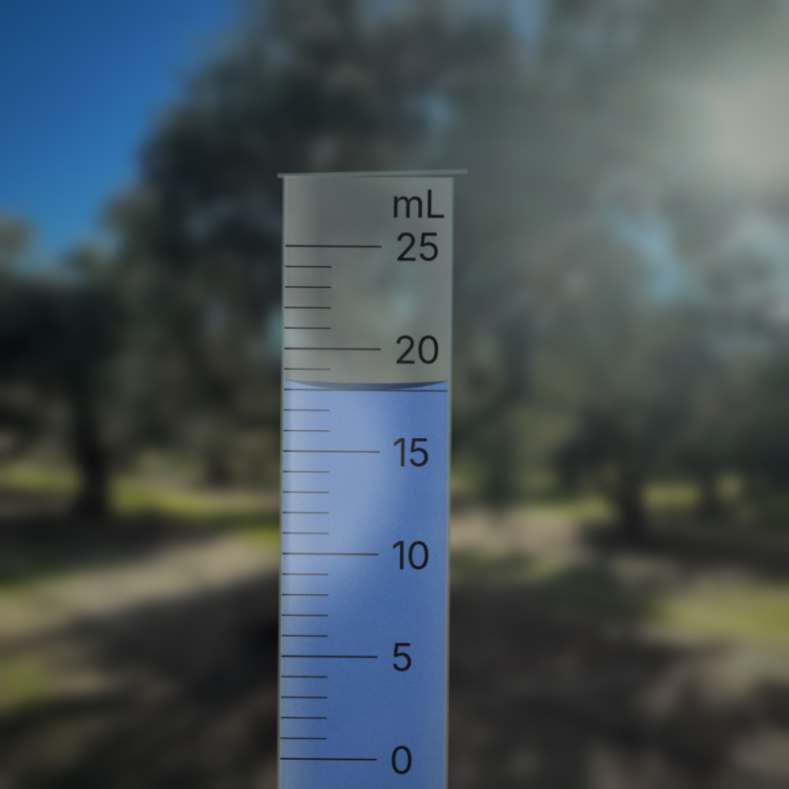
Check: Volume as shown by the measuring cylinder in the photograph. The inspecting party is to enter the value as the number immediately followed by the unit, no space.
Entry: 18mL
